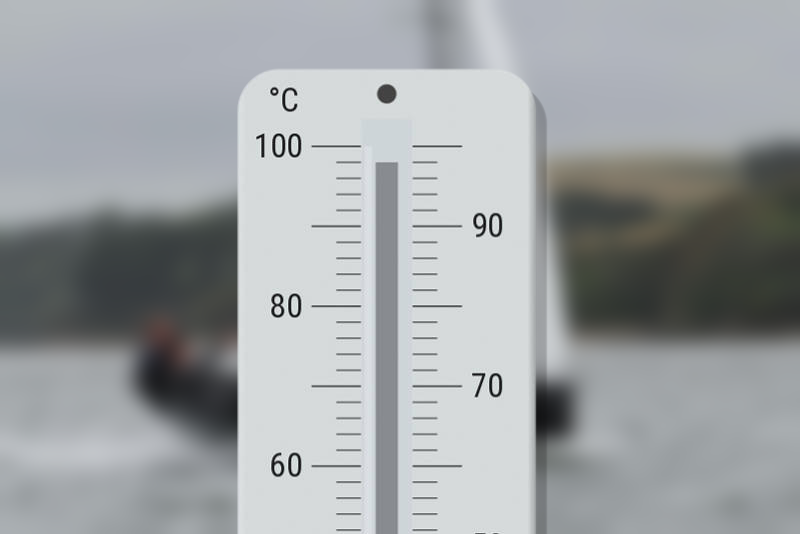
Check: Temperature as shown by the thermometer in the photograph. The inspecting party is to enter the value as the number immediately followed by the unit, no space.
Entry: 98°C
